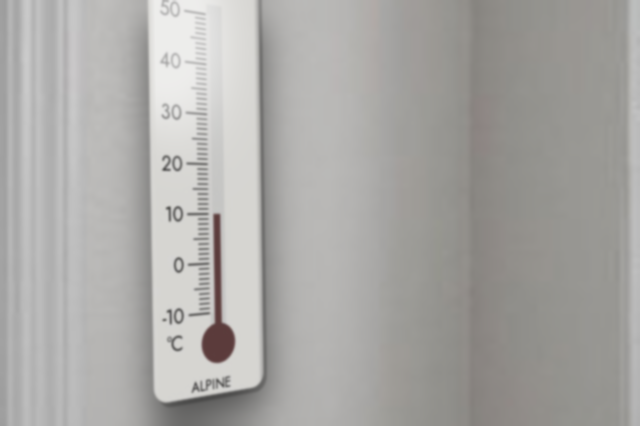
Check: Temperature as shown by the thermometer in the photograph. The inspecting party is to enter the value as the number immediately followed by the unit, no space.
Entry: 10°C
